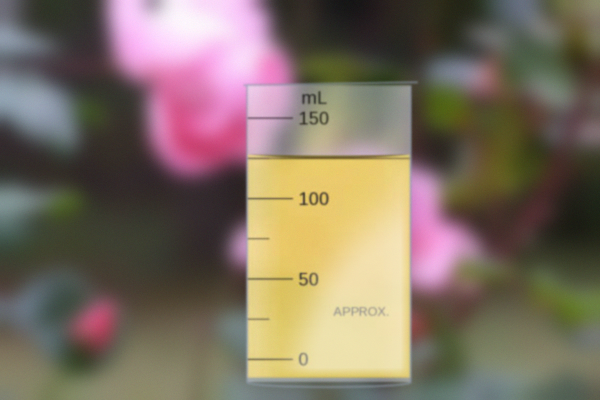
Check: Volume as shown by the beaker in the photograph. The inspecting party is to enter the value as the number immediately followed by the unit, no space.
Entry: 125mL
